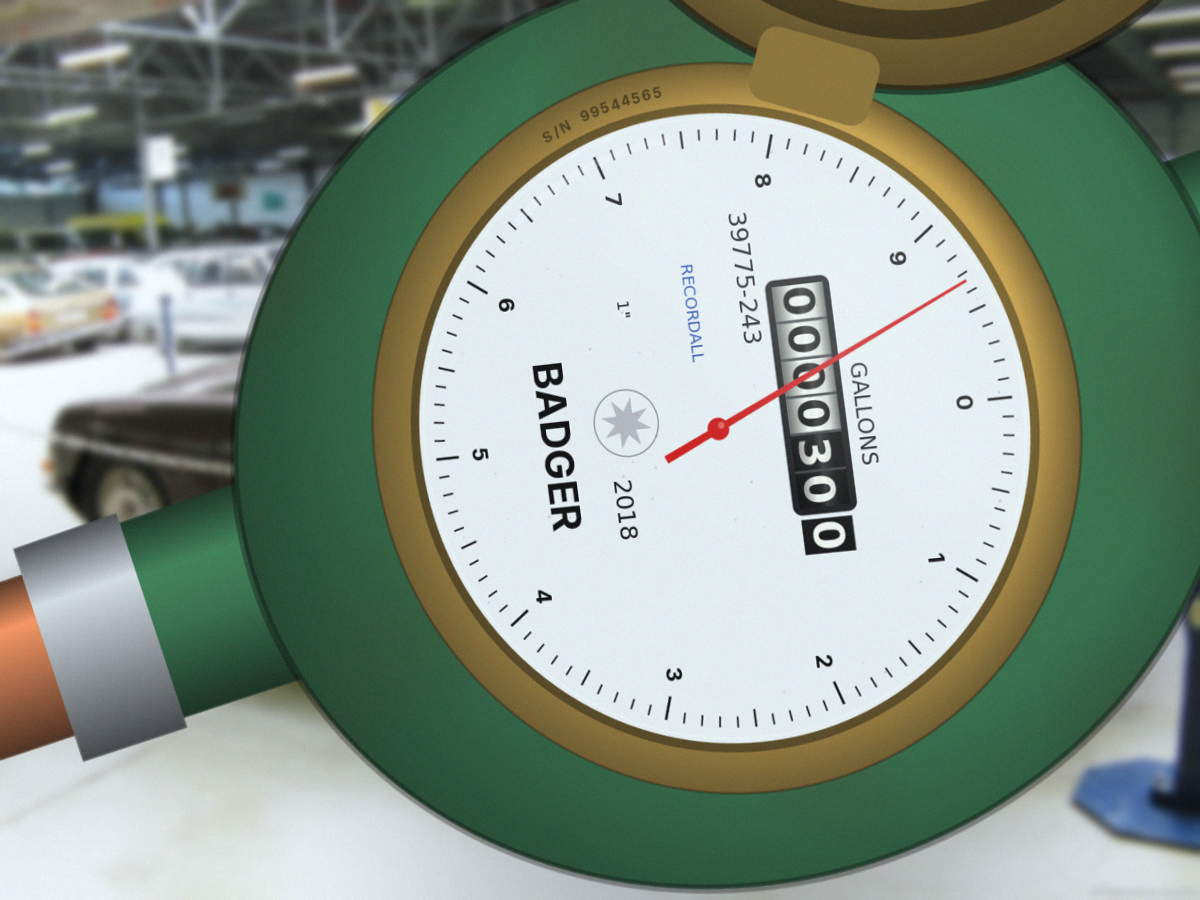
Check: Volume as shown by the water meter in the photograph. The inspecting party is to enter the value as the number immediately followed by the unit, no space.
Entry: 299.3gal
